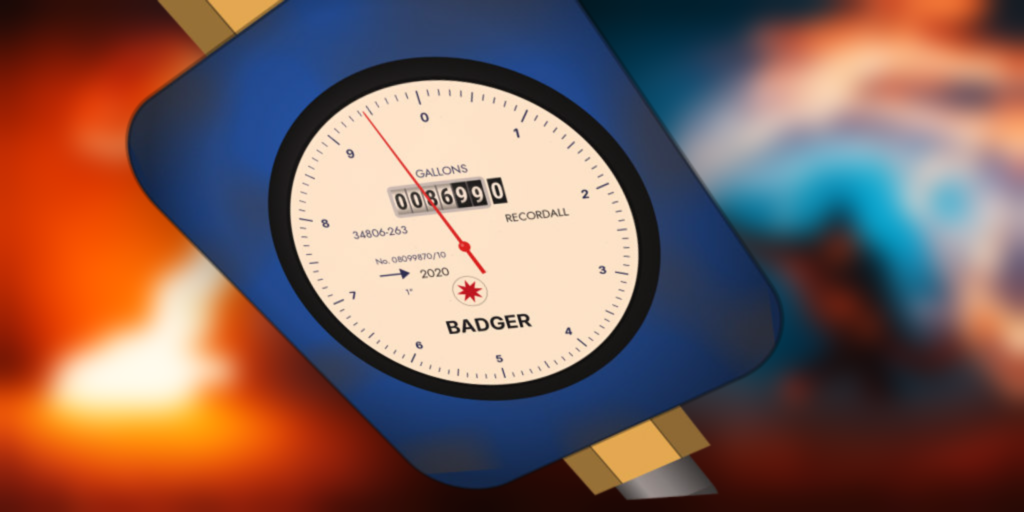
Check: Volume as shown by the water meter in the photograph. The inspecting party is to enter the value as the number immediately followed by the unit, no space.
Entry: 86989.4gal
